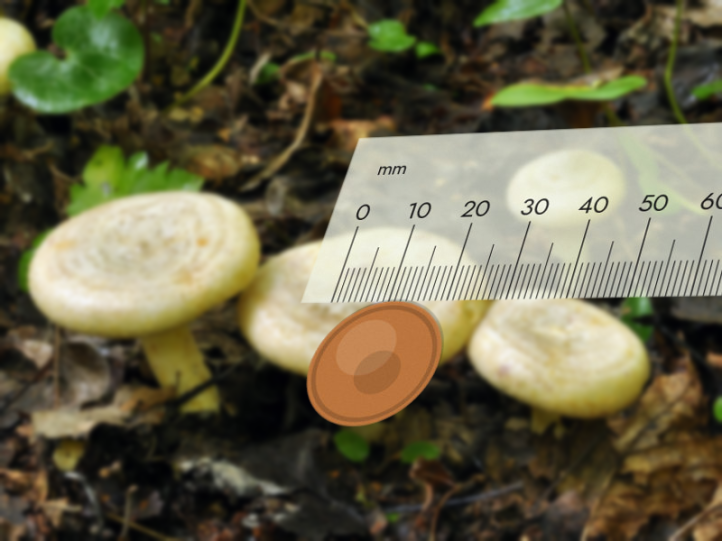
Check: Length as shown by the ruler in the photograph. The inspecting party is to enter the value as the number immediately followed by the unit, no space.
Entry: 22mm
